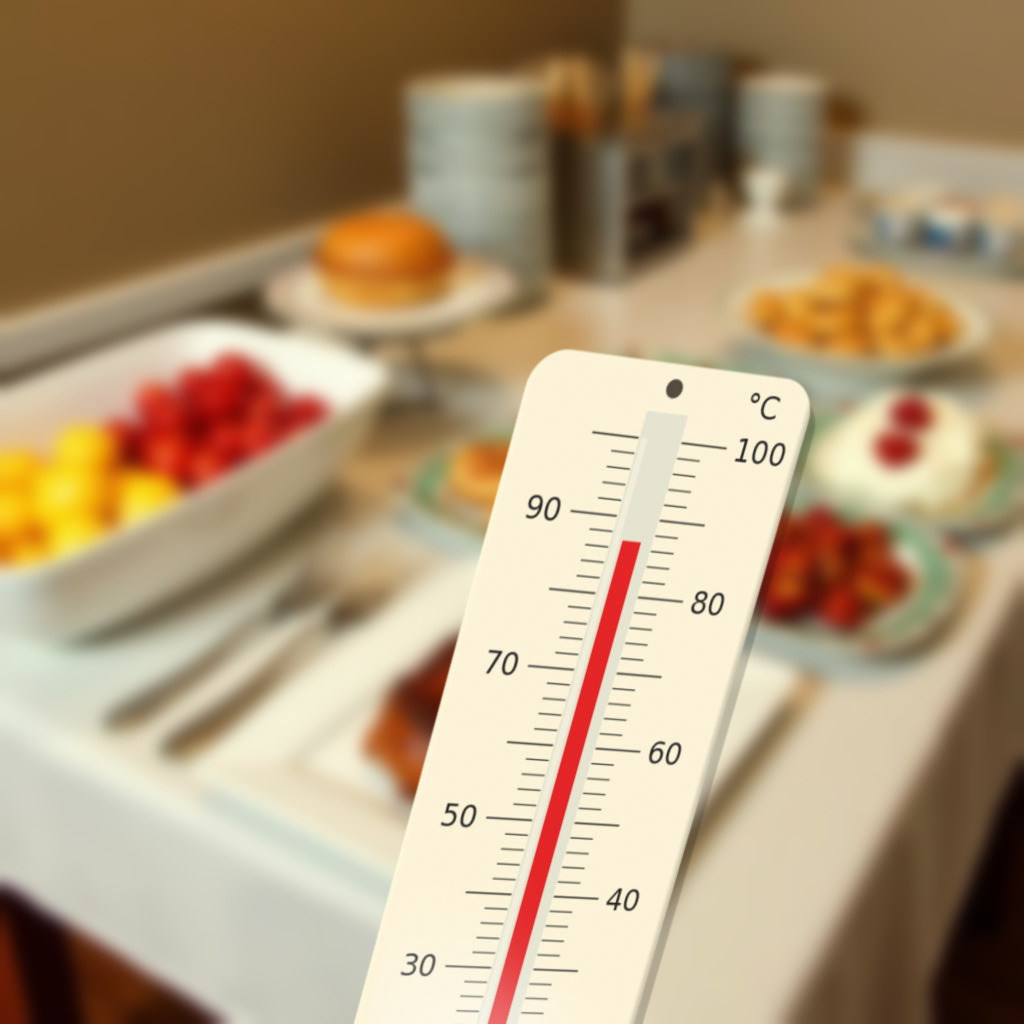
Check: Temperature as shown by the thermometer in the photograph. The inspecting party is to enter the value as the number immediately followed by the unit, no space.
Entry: 87°C
